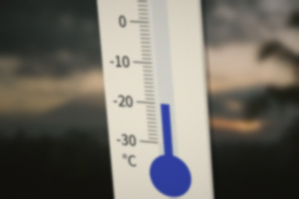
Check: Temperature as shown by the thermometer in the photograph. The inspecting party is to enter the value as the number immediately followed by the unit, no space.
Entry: -20°C
